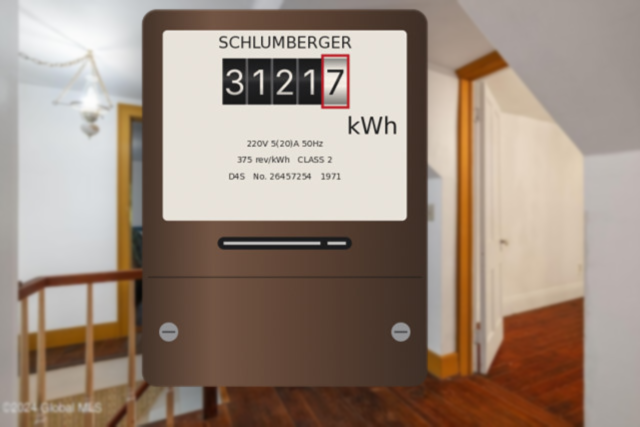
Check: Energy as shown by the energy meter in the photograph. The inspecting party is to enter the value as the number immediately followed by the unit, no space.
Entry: 3121.7kWh
